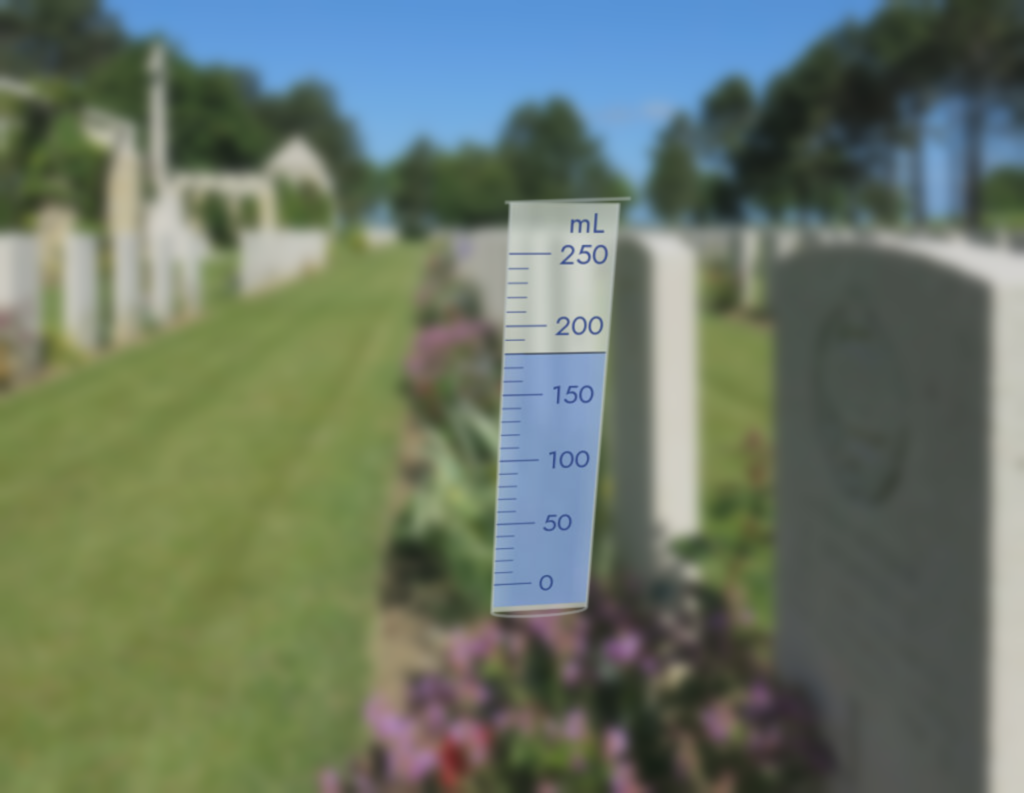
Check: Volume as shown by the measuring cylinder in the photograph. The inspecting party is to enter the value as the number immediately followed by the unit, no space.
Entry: 180mL
